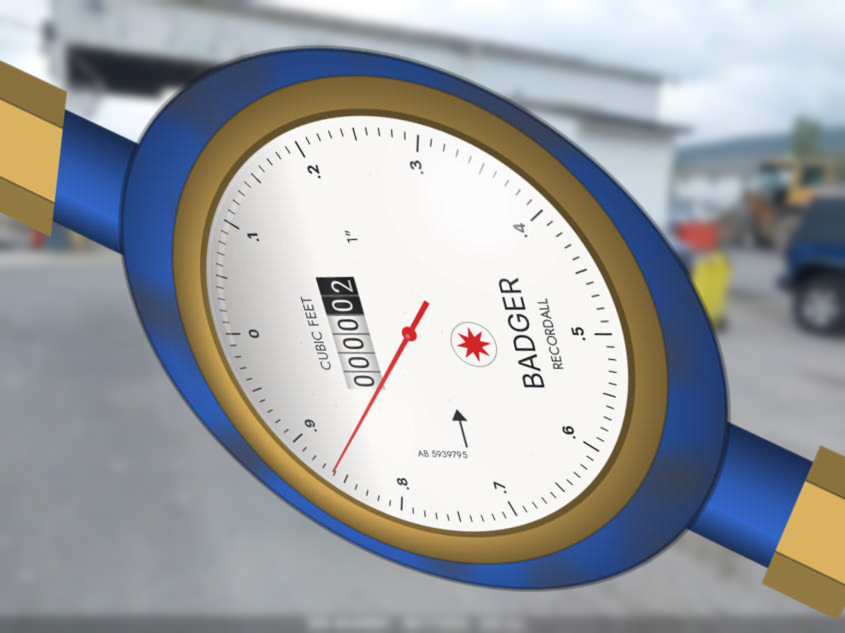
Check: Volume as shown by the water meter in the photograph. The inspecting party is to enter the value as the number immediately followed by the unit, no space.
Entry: 1.86ft³
